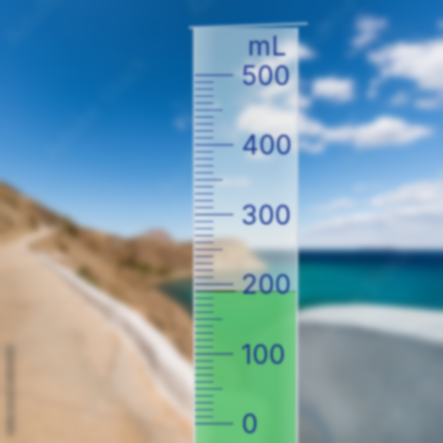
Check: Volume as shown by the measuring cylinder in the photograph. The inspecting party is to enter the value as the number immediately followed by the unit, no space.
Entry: 190mL
